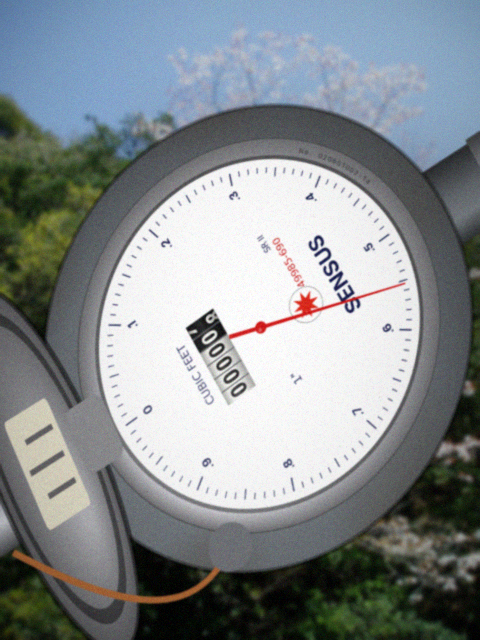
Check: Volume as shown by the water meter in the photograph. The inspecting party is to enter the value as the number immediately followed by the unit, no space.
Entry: 7.55ft³
